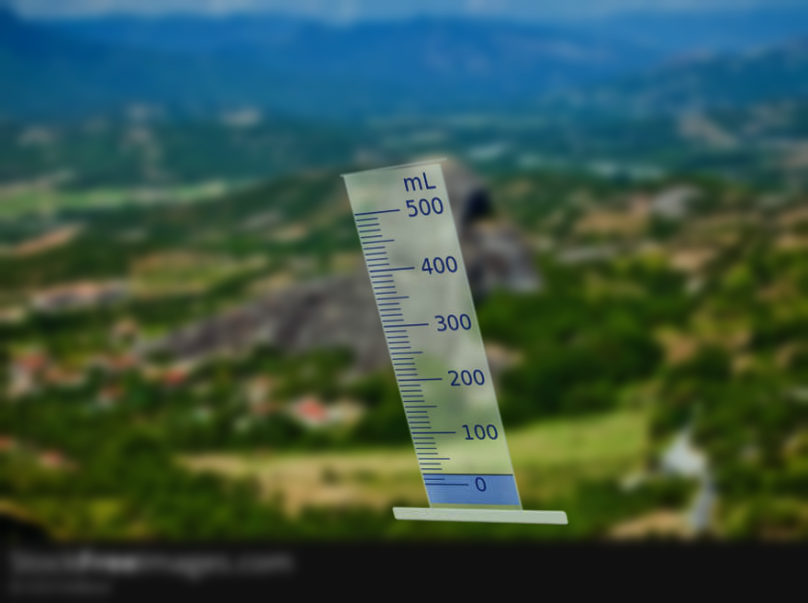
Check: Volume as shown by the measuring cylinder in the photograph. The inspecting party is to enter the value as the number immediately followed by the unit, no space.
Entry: 20mL
